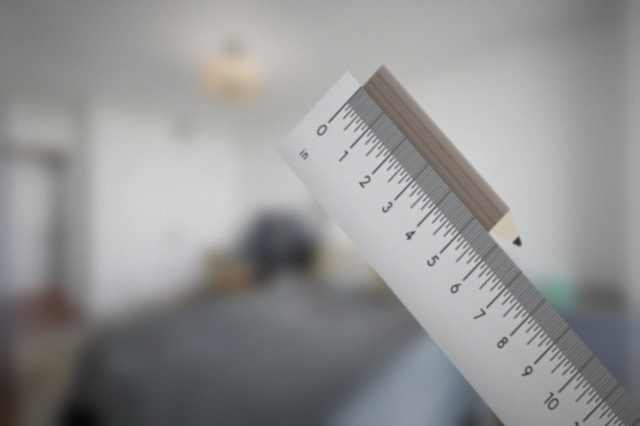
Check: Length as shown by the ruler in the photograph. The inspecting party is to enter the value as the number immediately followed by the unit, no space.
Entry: 6.5in
